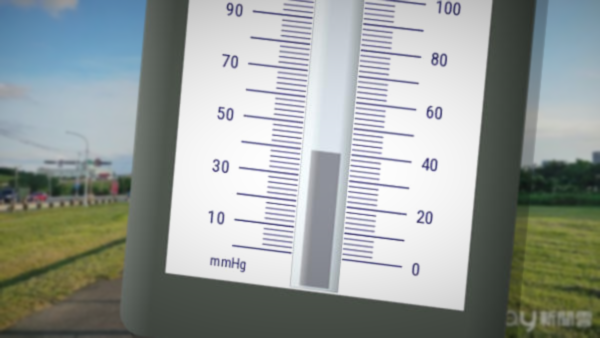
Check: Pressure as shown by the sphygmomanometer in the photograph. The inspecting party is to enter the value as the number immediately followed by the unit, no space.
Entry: 40mmHg
